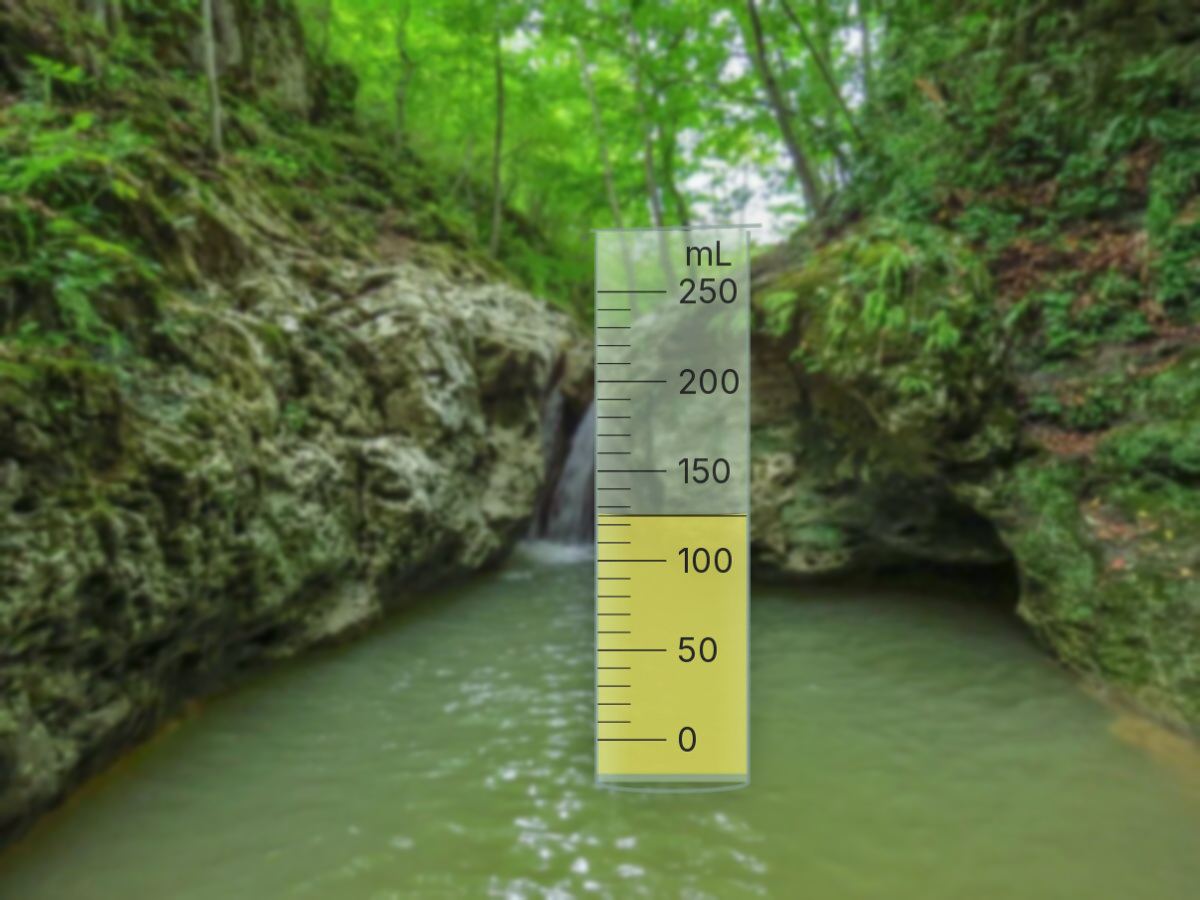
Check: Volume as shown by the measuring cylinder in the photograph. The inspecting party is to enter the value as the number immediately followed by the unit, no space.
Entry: 125mL
